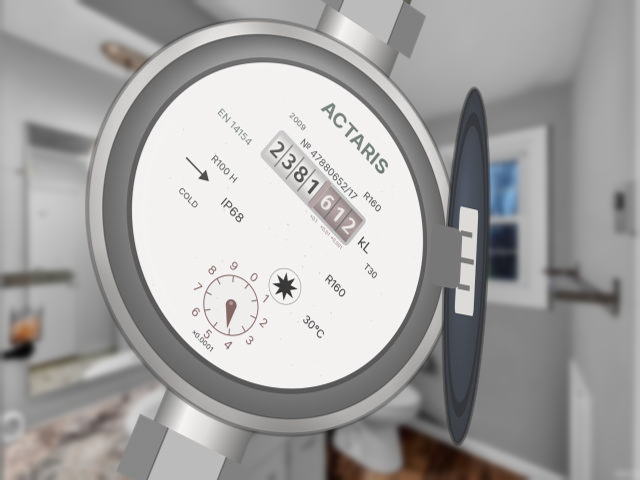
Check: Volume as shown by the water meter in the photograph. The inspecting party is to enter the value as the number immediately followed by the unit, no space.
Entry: 2381.6124kL
